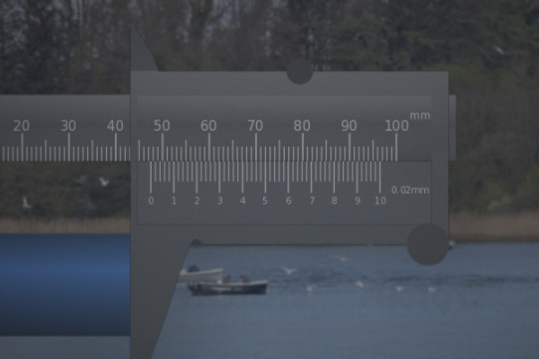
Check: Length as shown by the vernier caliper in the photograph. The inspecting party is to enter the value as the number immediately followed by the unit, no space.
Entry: 47.5mm
